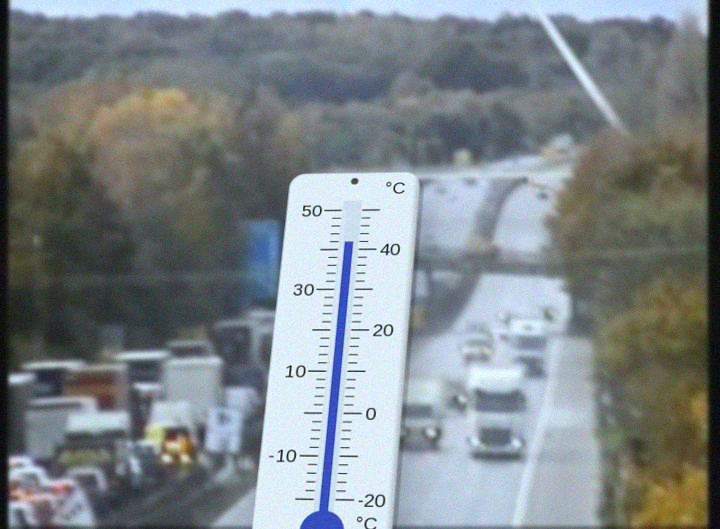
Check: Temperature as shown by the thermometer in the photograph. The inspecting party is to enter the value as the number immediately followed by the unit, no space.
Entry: 42°C
